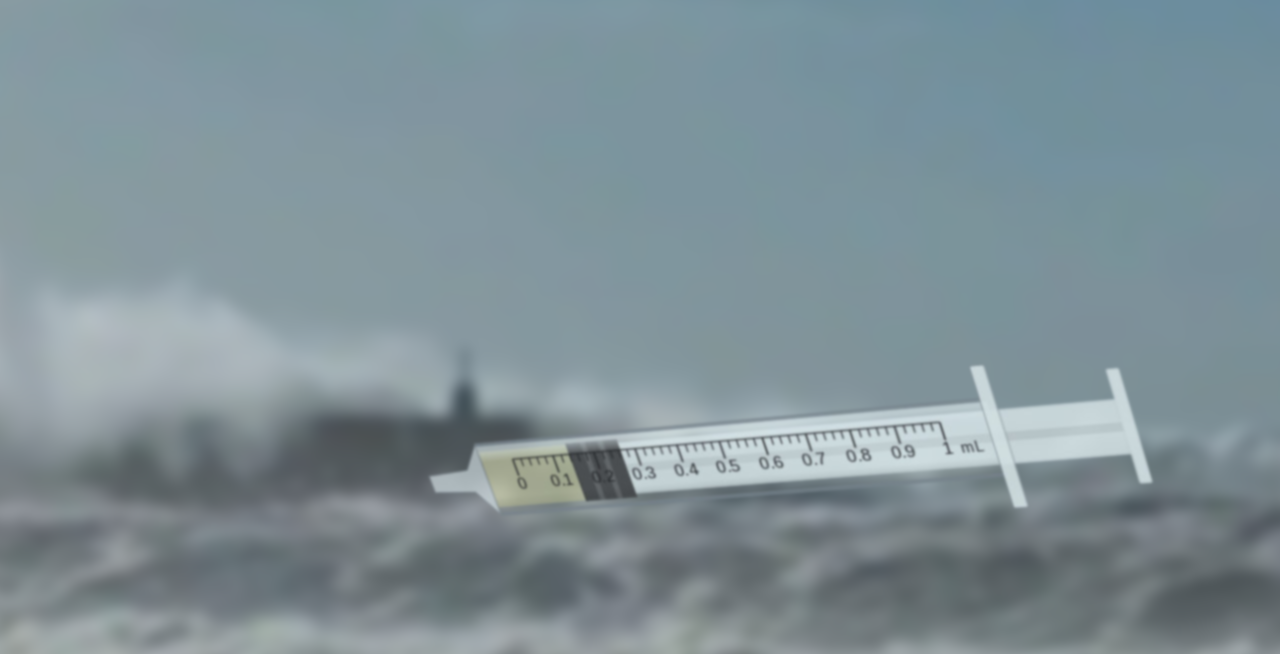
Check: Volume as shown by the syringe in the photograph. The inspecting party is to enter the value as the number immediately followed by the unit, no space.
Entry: 0.14mL
